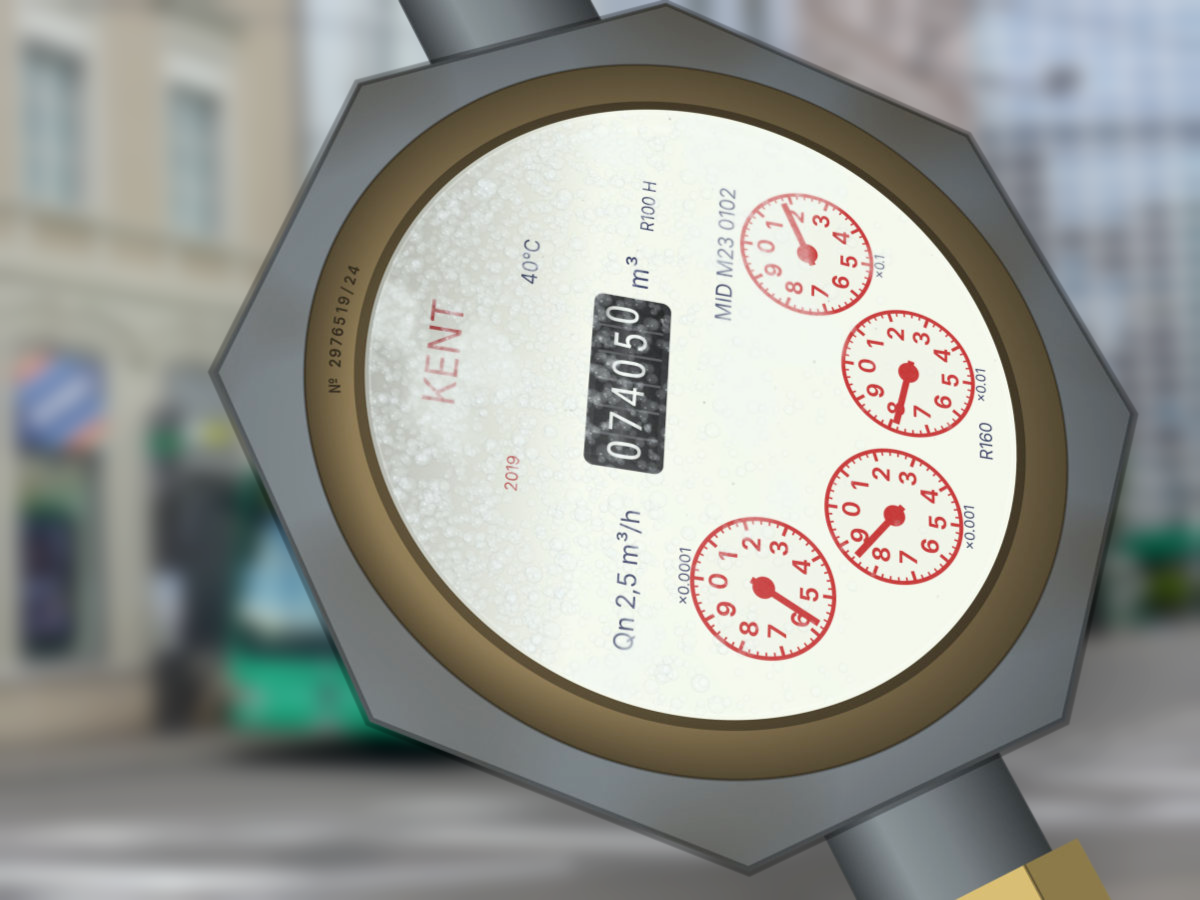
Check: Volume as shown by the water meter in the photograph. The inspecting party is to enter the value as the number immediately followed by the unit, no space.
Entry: 74050.1785m³
